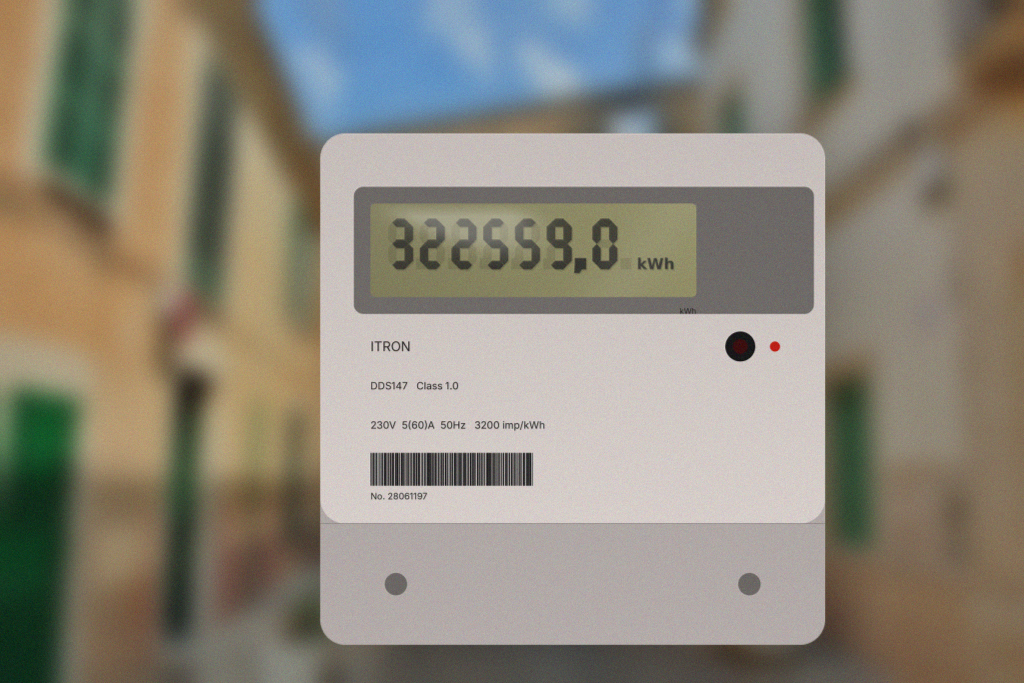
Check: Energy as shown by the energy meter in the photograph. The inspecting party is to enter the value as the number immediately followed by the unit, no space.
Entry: 322559.0kWh
